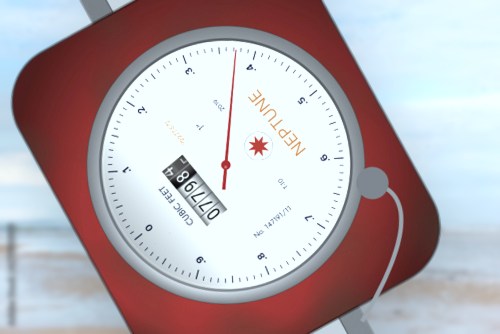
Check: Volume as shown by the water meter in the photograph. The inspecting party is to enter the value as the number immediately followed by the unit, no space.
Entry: 77984.37ft³
